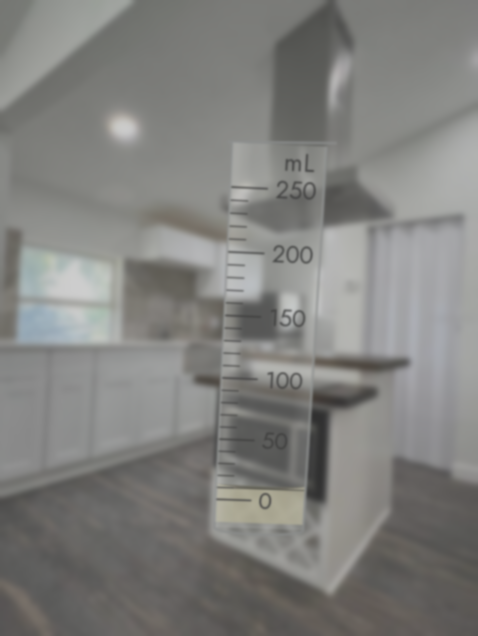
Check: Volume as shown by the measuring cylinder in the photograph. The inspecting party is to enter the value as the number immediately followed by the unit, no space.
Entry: 10mL
